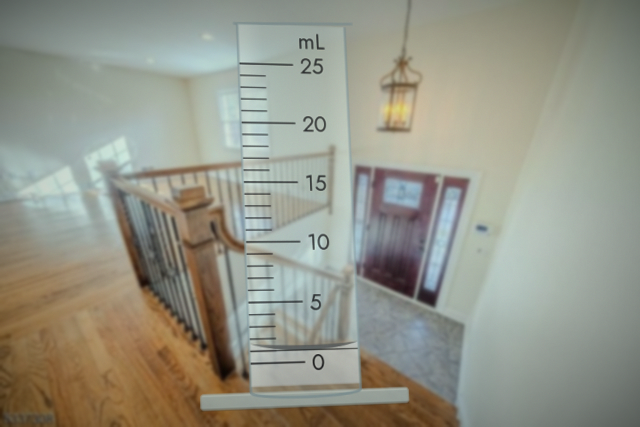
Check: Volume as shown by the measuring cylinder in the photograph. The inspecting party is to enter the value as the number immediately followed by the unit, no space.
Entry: 1mL
